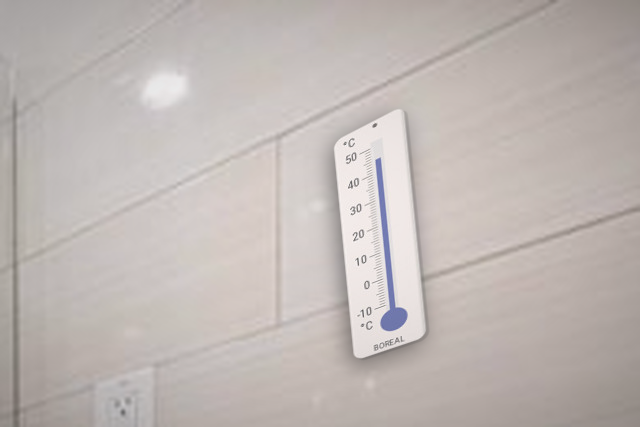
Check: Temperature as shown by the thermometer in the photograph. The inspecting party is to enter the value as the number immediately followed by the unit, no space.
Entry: 45°C
